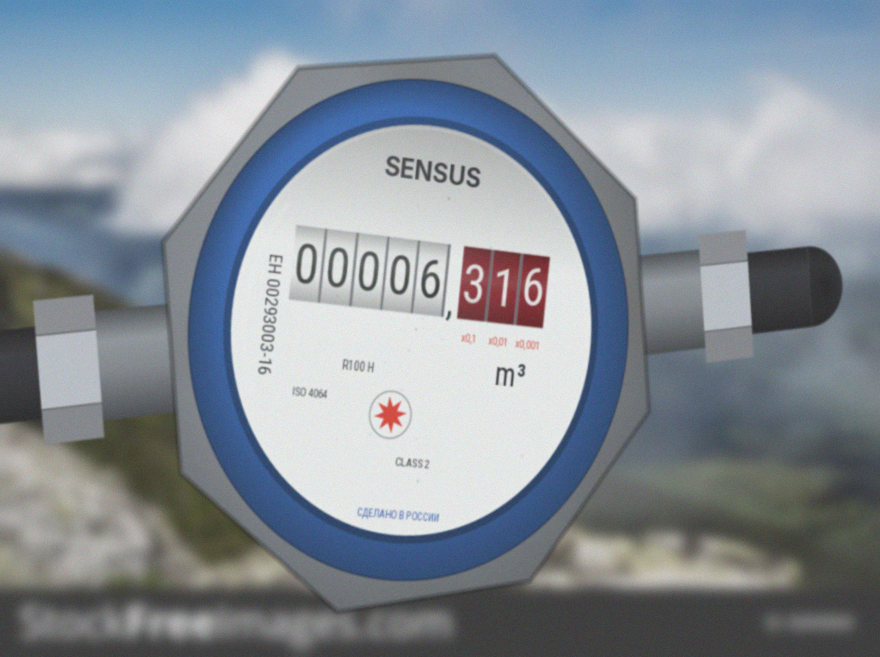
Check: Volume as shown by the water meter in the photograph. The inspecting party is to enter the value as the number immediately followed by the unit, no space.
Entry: 6.316m³
